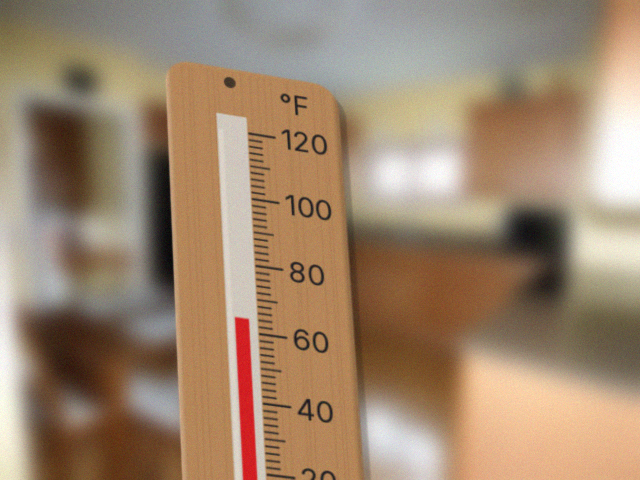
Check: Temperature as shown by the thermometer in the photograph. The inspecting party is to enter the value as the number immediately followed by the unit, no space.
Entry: 64°F
